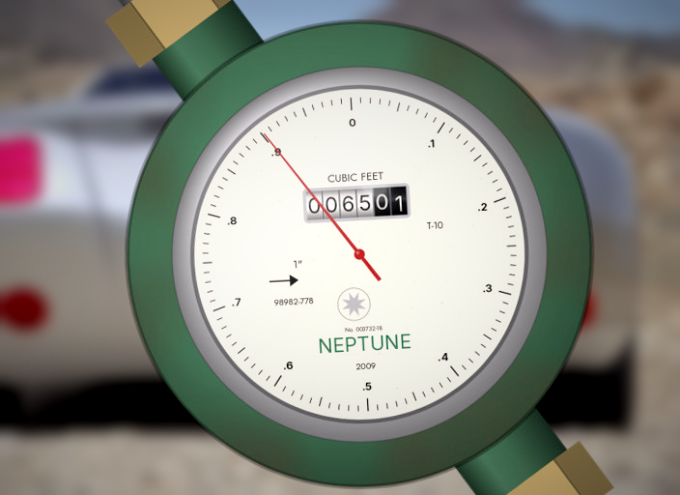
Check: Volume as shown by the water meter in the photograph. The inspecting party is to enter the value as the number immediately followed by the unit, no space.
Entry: 6500.90ft³
